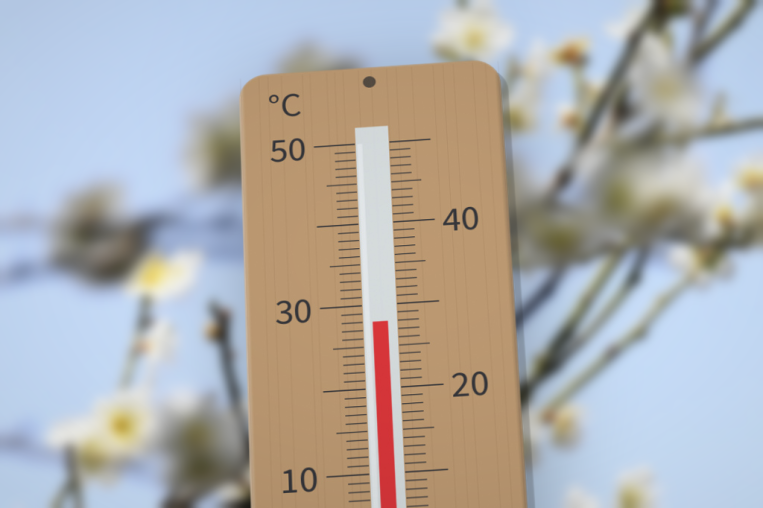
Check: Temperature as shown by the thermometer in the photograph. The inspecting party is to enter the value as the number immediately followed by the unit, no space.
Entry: 28°C
